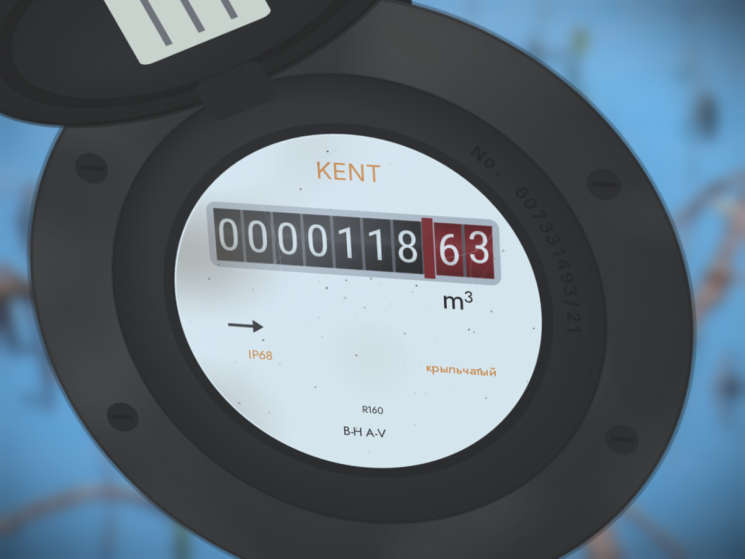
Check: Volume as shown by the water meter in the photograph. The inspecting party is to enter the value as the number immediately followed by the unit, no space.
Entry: 118.63m³
